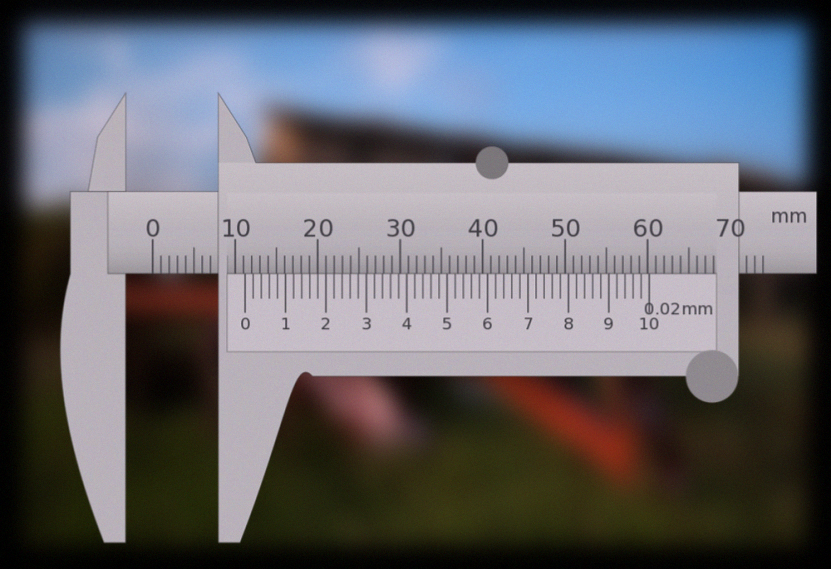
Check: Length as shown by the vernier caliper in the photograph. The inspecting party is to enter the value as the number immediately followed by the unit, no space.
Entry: 11.2mm
